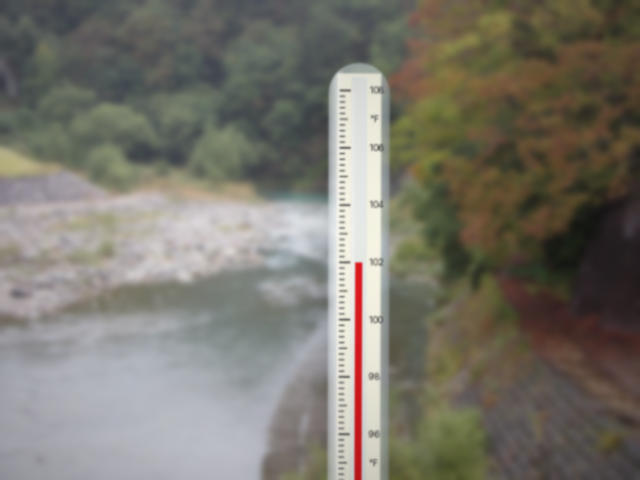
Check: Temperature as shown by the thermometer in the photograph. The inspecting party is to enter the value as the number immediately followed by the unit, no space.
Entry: 102°F
